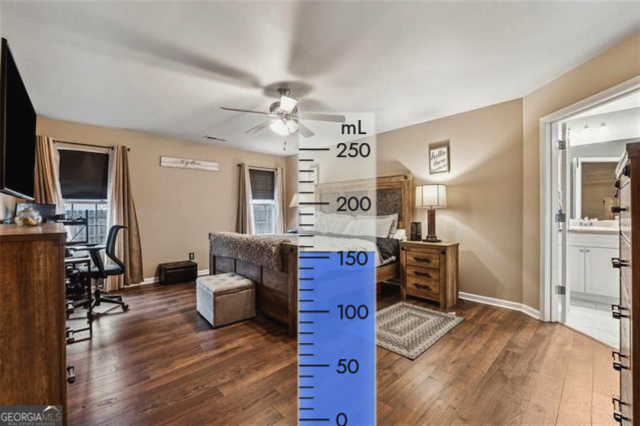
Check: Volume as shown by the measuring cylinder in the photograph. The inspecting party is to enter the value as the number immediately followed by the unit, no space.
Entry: 155mL
